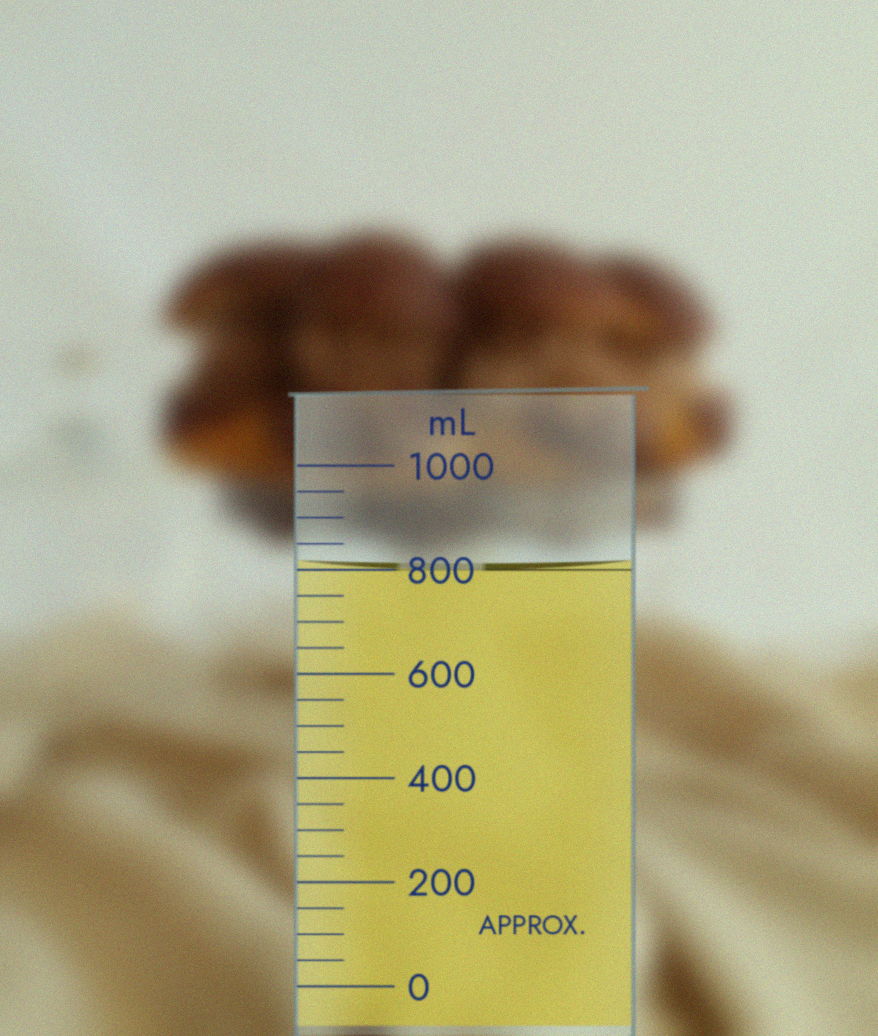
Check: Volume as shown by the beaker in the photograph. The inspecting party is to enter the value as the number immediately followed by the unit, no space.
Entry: 800mL
